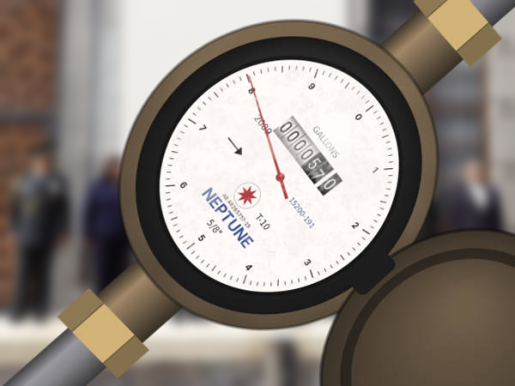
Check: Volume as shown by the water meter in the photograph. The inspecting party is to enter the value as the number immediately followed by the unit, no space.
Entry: 568.0gal
